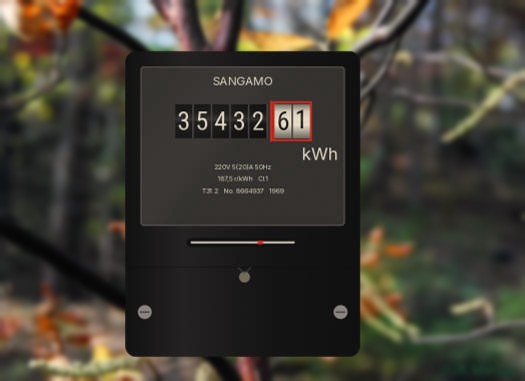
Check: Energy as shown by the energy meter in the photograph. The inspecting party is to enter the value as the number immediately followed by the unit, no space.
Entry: 35432.61kWh
